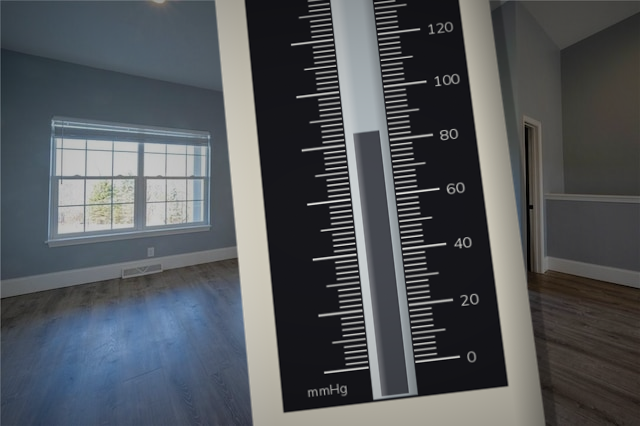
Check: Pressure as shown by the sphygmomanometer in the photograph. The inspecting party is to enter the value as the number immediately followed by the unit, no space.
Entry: 84mmHg
